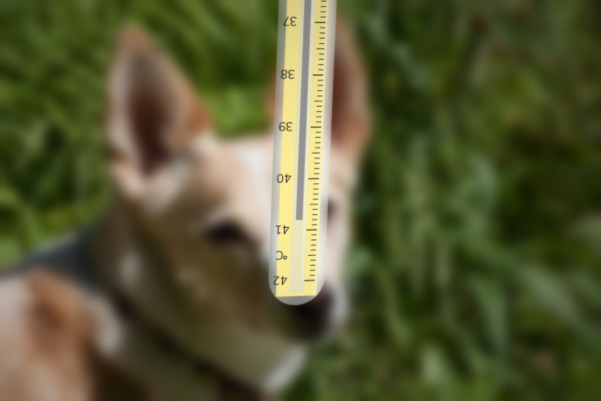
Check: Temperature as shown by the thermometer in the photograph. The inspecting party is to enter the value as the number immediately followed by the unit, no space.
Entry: 40.8°C
